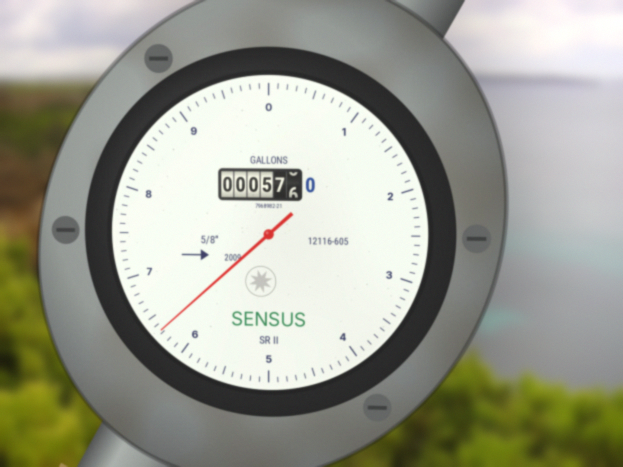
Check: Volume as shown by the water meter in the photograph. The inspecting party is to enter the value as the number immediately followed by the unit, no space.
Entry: 5756.3gal
